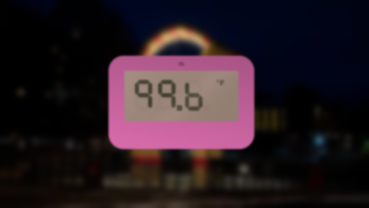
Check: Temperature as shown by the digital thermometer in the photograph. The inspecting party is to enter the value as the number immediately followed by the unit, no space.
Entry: 99.6°F
